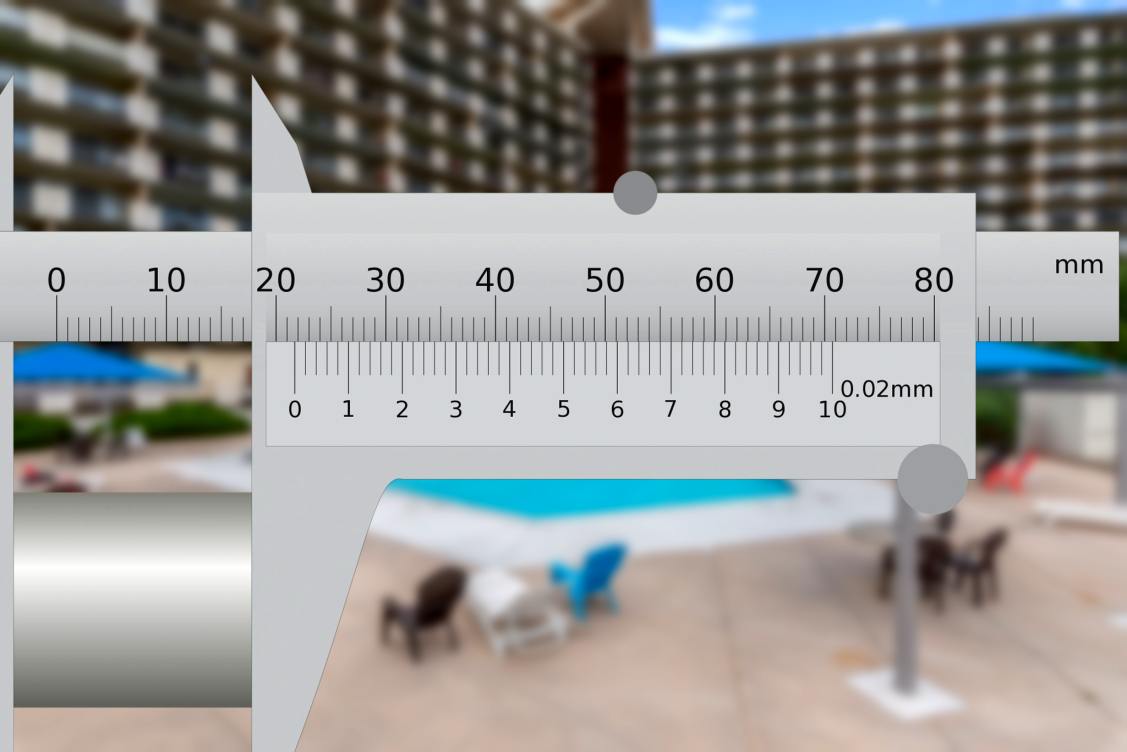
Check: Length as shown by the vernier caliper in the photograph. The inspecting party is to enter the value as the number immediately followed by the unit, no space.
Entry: 21.7mm
